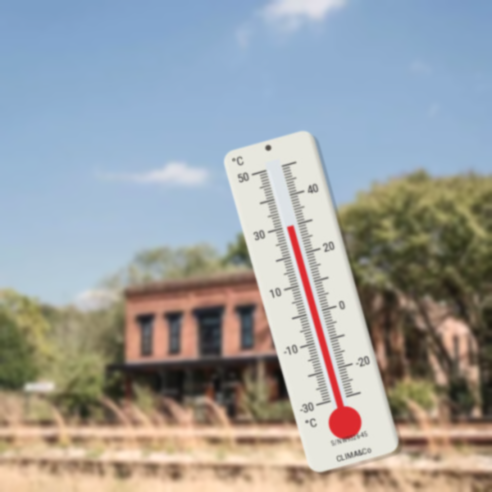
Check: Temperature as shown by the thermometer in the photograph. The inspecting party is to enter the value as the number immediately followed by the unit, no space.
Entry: 30°C
